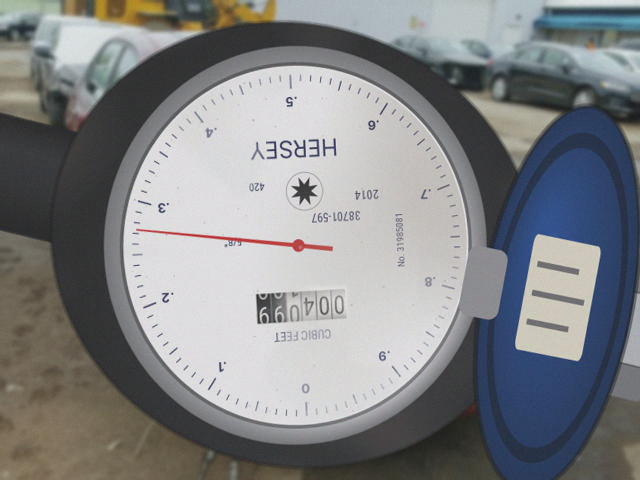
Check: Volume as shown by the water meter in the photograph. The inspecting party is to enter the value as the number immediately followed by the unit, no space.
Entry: 4099.27ft³
